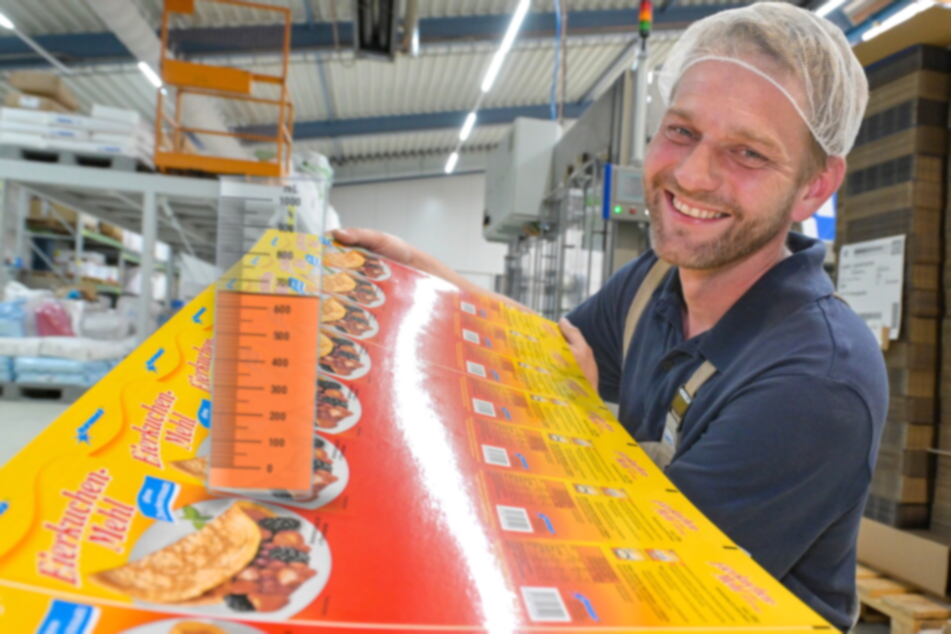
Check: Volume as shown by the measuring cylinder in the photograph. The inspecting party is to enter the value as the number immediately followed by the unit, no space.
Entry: 650mL
